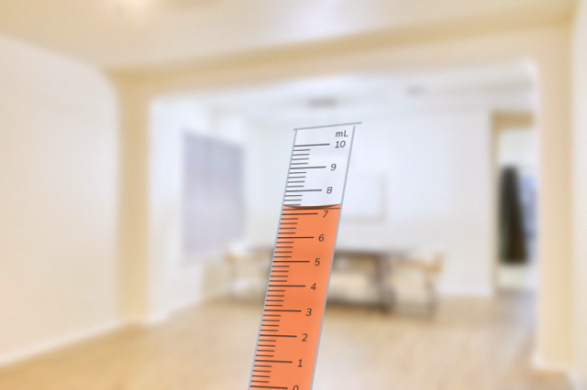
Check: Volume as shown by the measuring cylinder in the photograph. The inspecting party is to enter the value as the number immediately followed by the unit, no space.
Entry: 7.2mL
